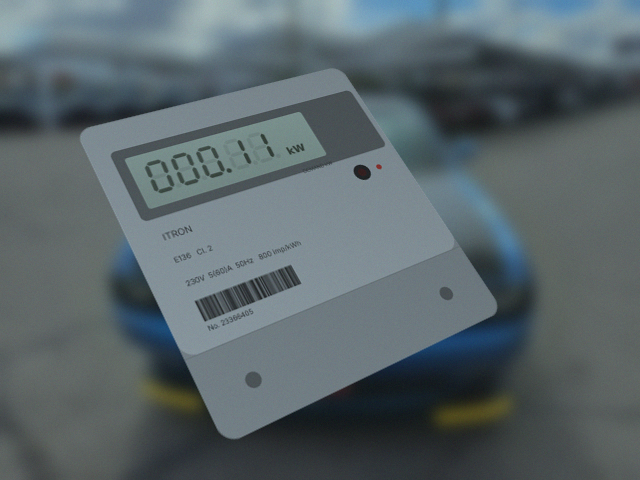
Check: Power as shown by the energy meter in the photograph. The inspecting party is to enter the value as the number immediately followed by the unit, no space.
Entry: 0.11kW
